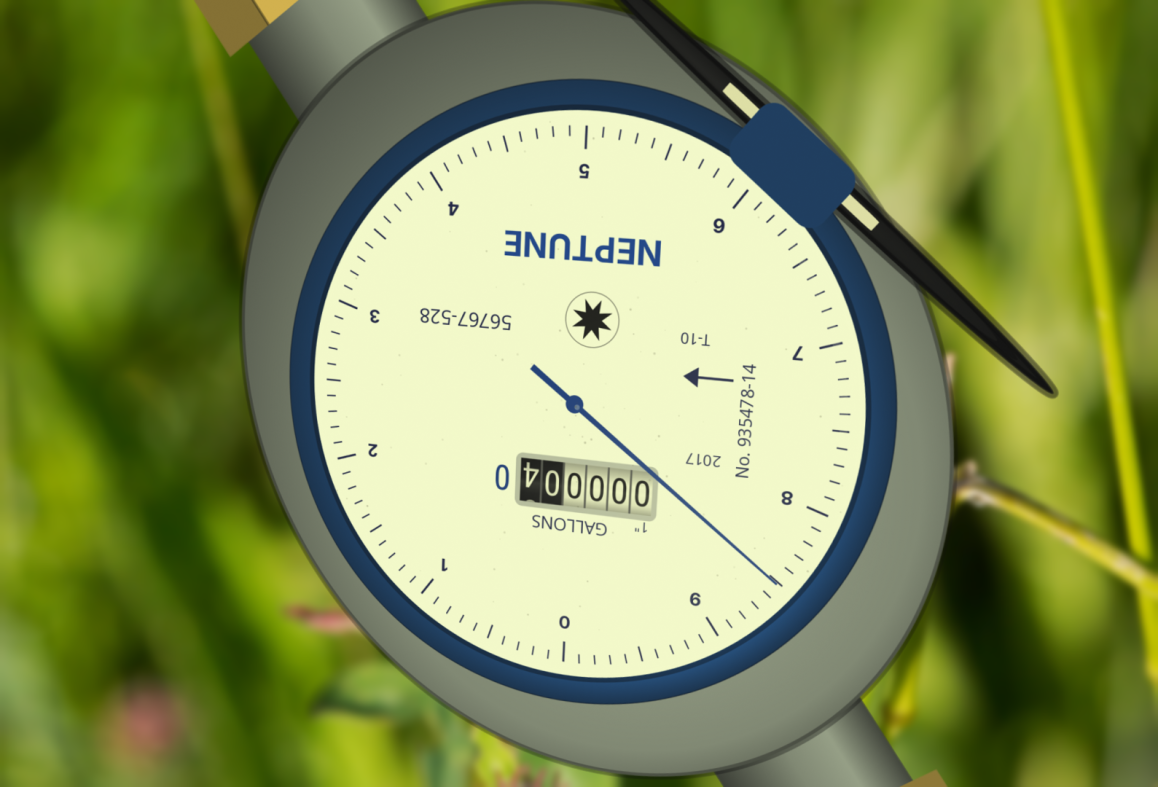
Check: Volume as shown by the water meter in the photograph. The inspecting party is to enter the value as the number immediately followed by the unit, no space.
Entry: 38.5gal
